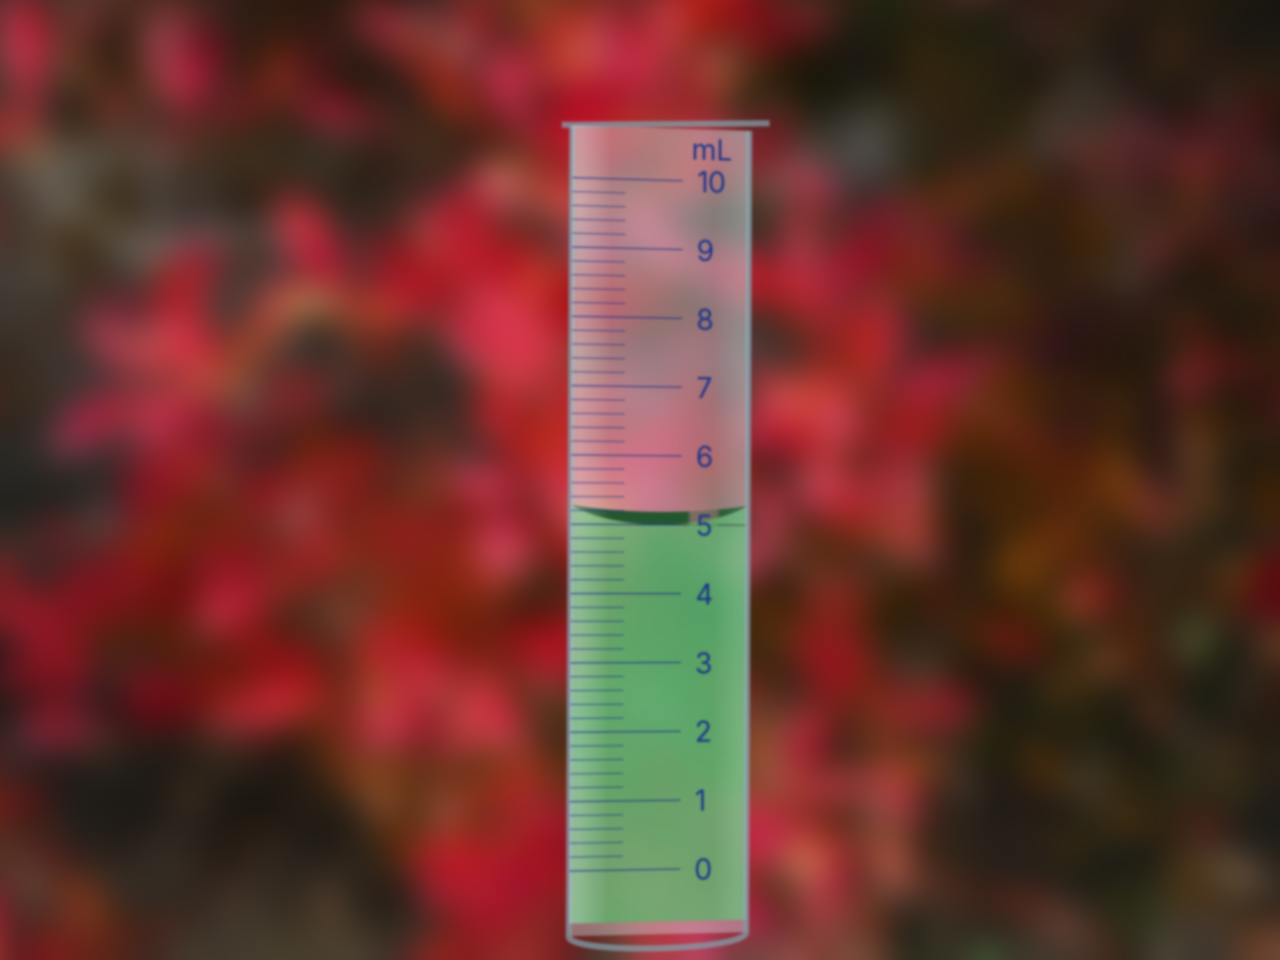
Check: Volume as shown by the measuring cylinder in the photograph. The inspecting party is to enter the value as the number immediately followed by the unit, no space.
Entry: 5mL
